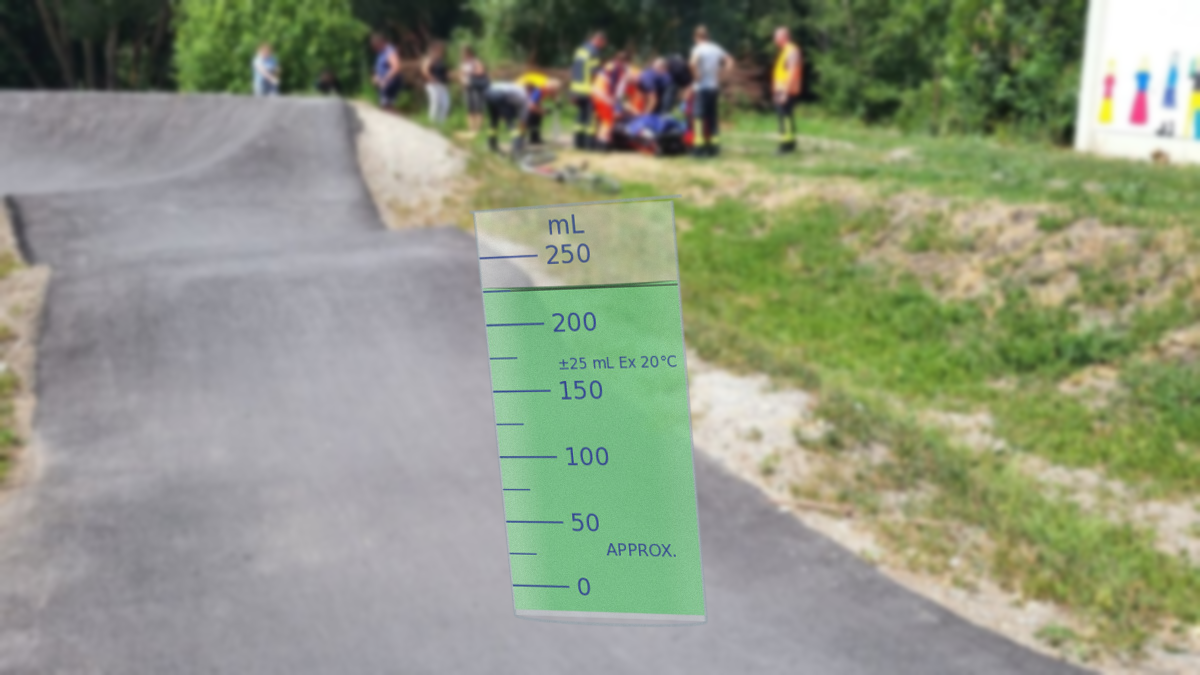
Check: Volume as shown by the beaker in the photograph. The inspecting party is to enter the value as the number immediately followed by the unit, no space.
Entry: 225mL
